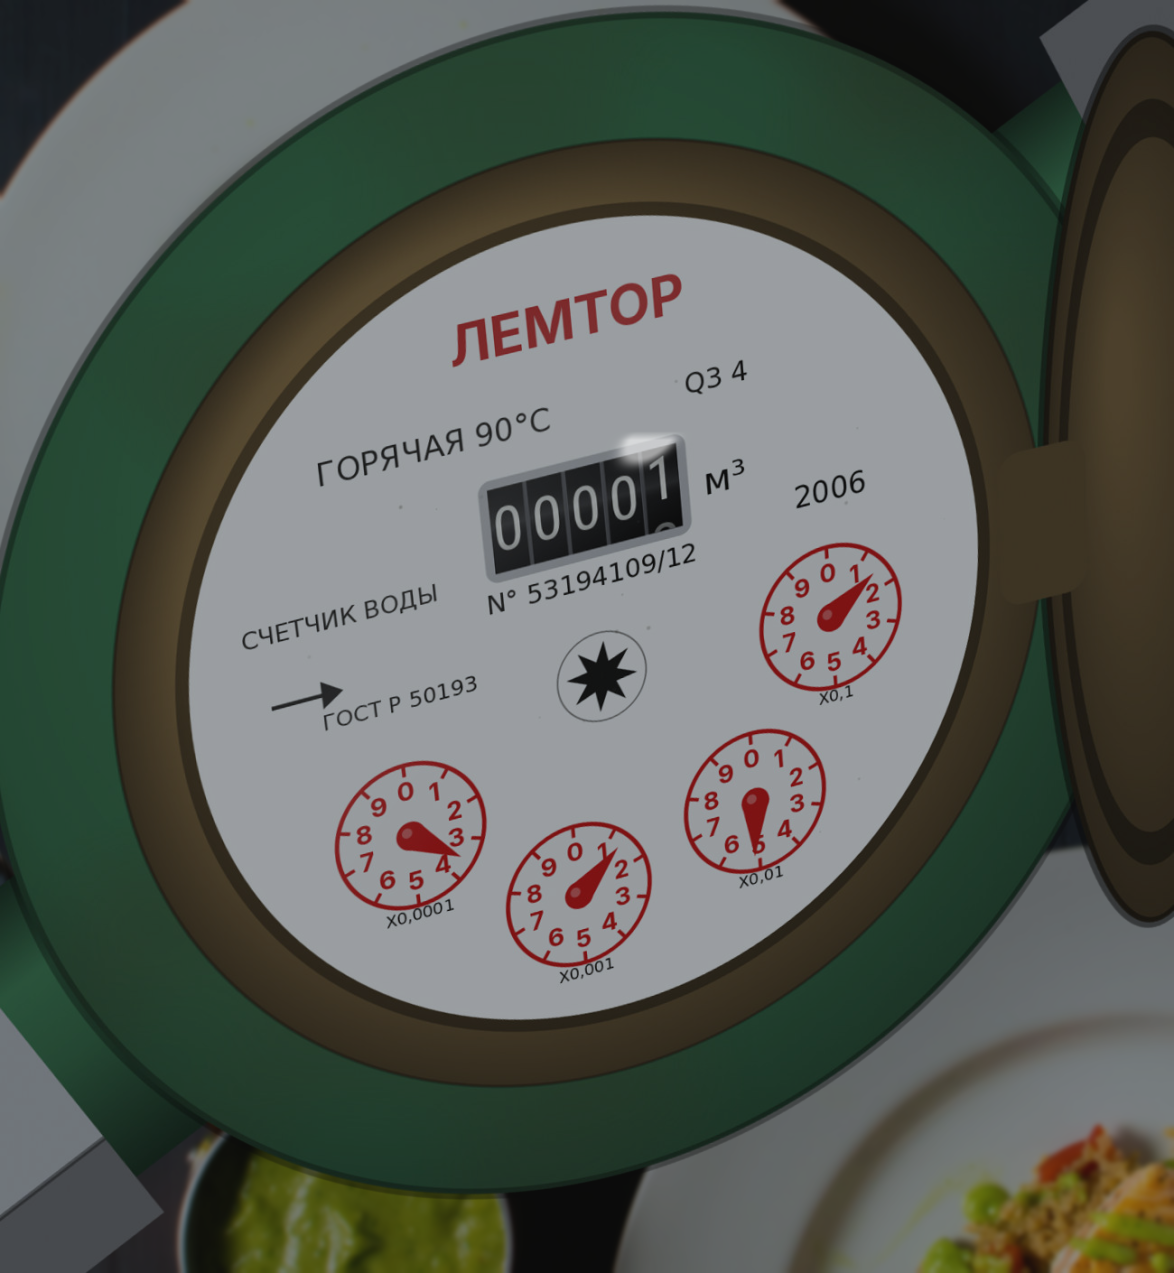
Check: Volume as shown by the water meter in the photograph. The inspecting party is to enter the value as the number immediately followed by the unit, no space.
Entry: 1.1513m³
